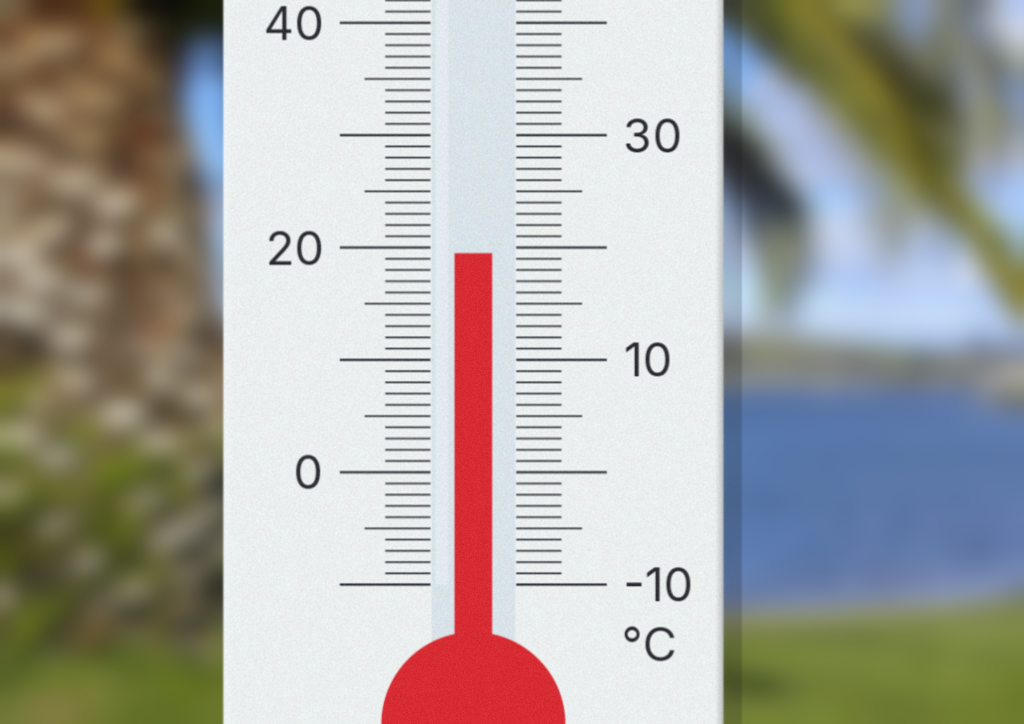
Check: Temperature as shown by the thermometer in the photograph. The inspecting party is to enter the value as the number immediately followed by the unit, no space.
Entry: 19.5°C
